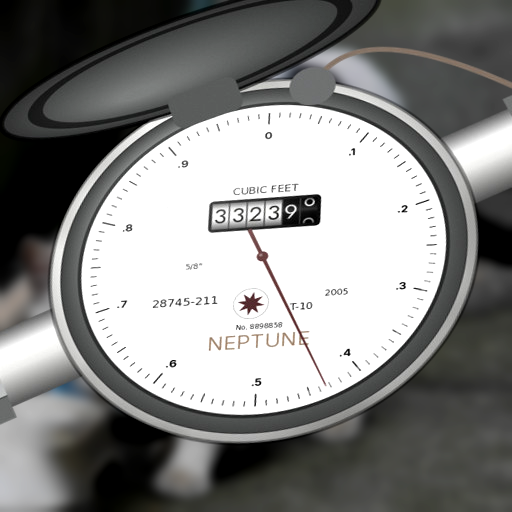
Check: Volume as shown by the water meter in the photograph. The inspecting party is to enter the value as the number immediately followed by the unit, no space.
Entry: 332398.43ft³
